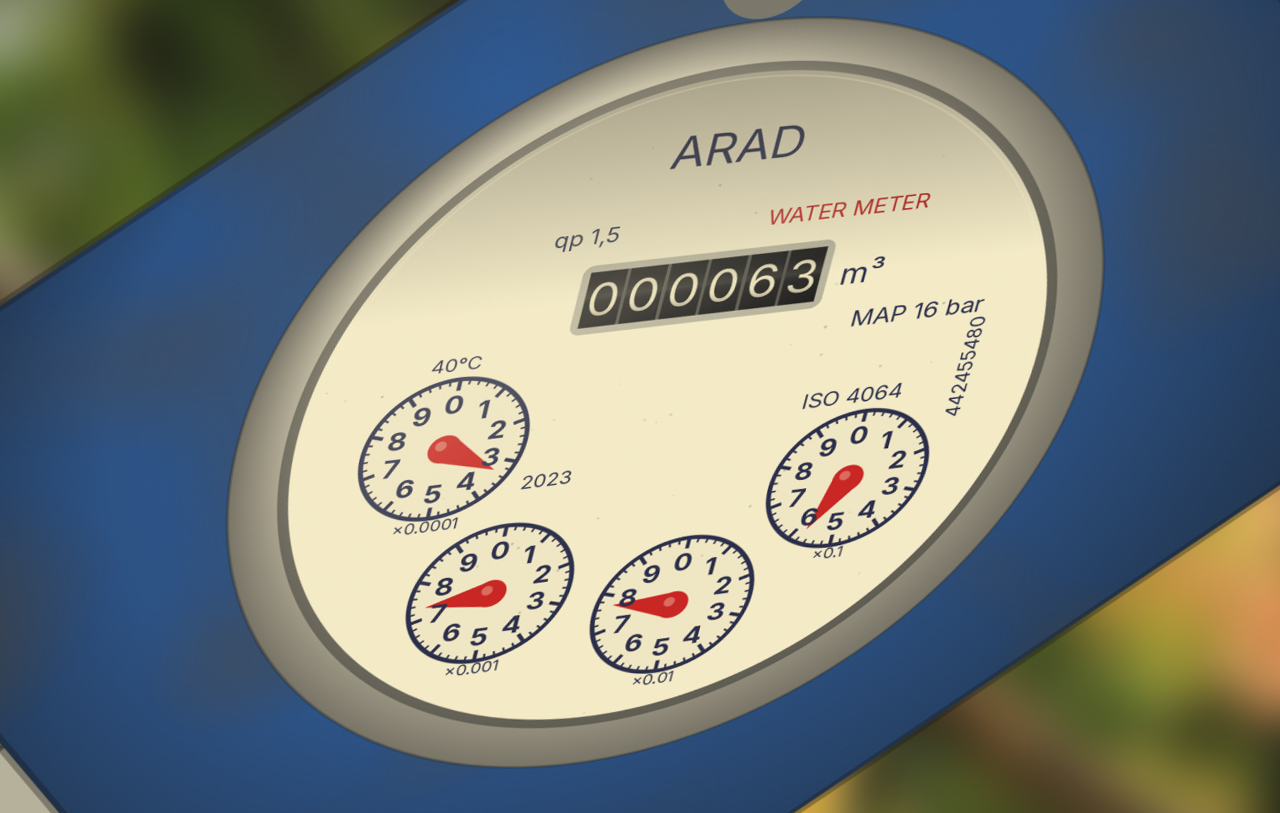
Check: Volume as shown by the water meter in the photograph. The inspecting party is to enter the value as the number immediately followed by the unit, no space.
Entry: 63.5773m³
